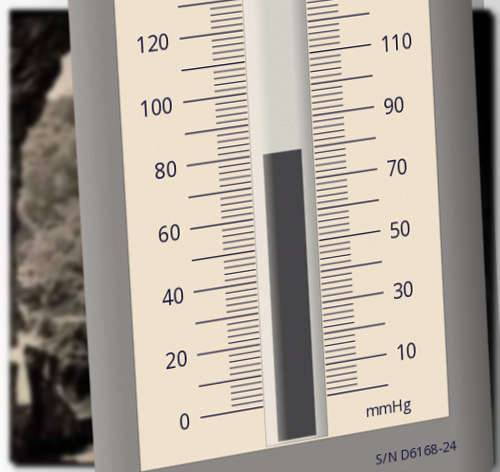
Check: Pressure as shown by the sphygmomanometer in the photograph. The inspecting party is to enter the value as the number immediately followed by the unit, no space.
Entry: 80mmHg
